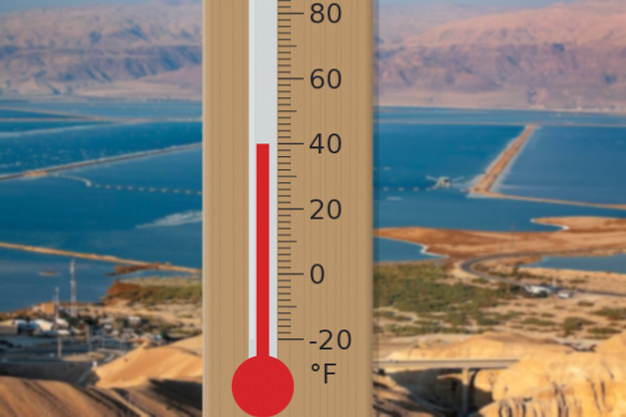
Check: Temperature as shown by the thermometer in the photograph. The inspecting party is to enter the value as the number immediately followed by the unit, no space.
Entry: 40°F
